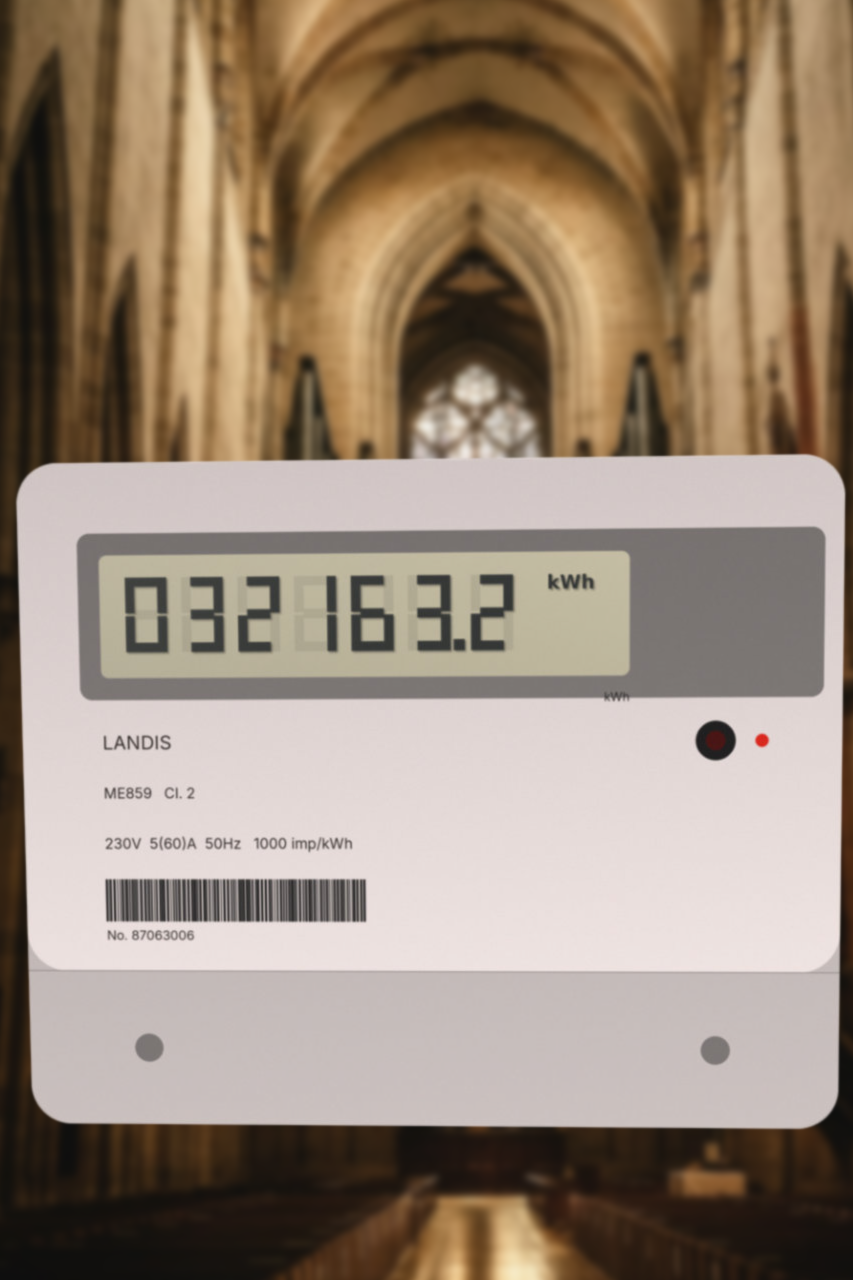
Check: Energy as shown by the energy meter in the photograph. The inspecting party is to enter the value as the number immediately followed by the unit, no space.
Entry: 32163.2kWh
